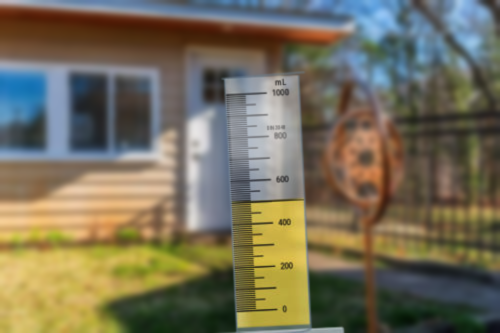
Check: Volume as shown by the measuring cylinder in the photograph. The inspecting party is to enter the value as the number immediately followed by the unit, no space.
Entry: 500mL
